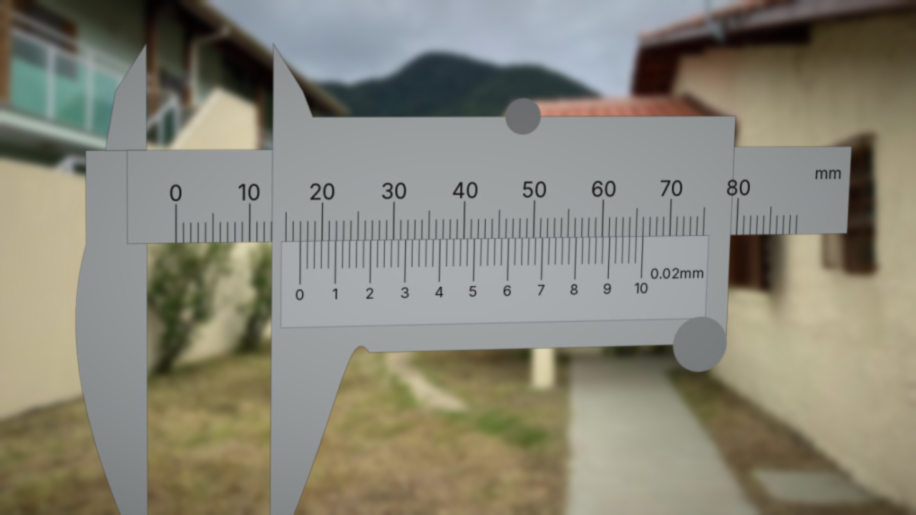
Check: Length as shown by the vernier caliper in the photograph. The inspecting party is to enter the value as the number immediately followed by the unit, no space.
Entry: 17.0mm
